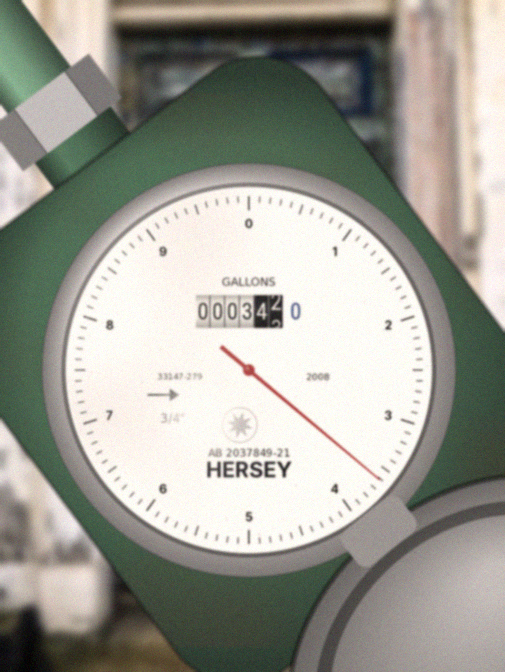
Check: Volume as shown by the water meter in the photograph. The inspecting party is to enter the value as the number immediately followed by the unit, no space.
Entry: 3423.6gal
